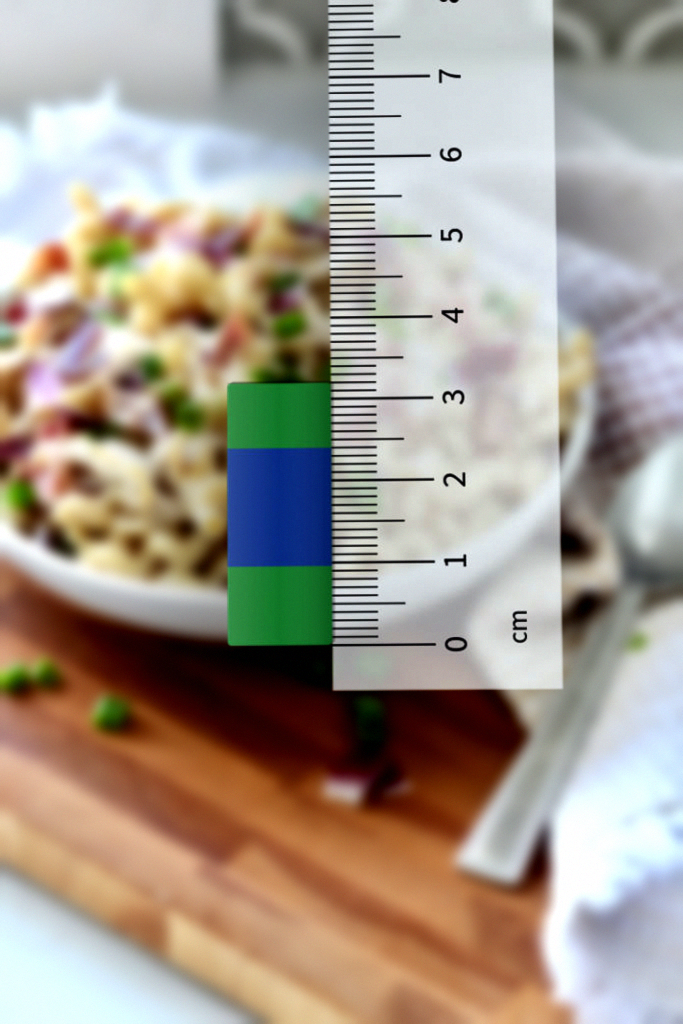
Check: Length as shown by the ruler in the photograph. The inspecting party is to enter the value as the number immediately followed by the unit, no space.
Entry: 3.2cm
